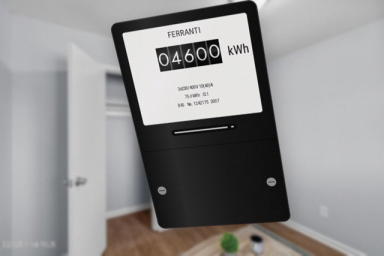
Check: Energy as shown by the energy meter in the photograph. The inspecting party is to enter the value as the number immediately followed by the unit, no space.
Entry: 4600kWh
